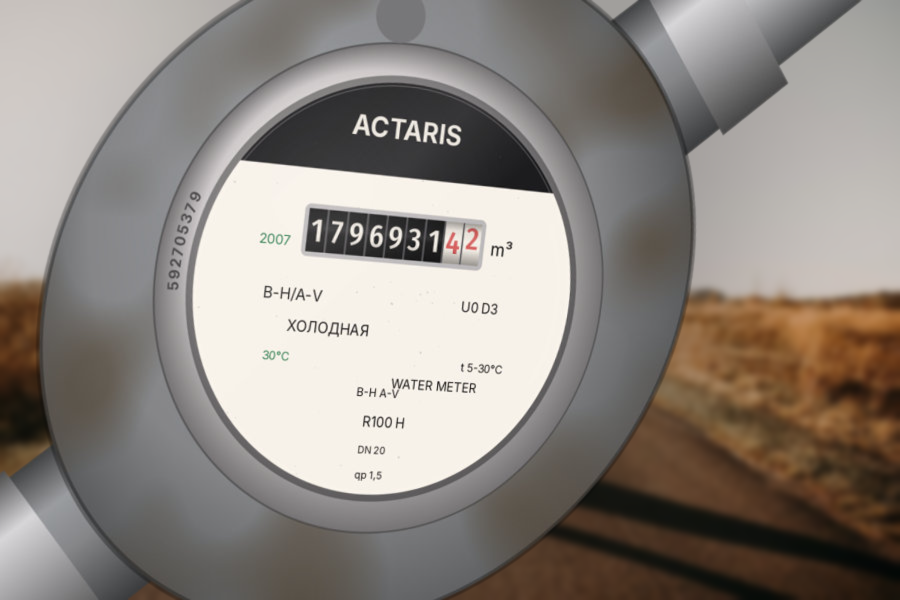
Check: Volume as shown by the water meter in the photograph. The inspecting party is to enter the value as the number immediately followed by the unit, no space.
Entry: 1796931.42m³
